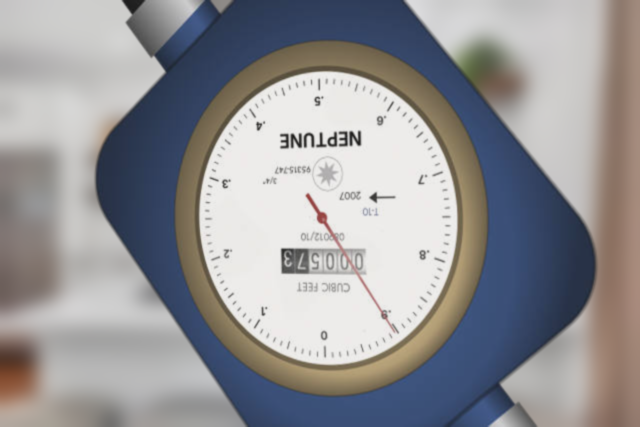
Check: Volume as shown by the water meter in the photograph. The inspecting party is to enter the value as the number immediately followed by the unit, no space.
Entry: 572.90ft³
